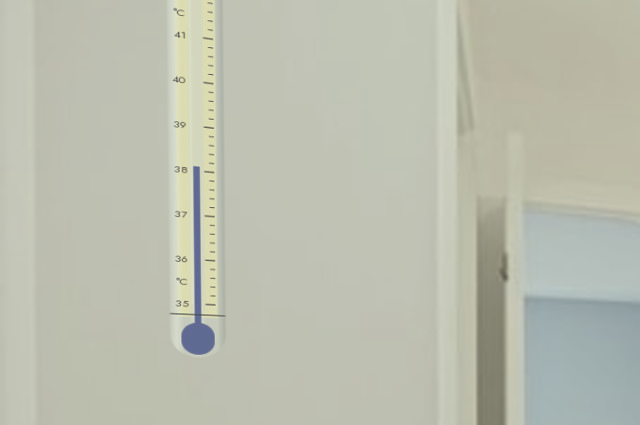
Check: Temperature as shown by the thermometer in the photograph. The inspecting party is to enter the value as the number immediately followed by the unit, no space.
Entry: 38.1°C
